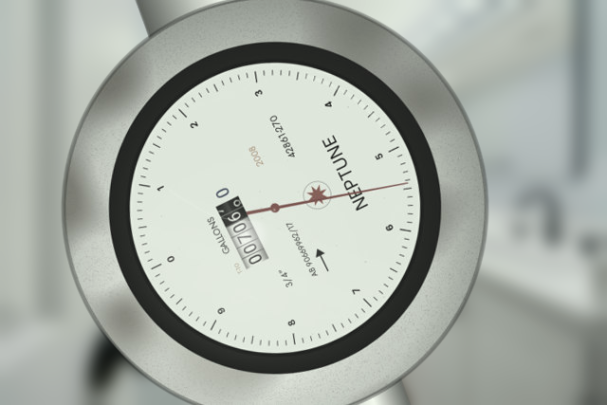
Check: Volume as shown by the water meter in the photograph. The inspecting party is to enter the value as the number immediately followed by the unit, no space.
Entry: 70675.4gal
